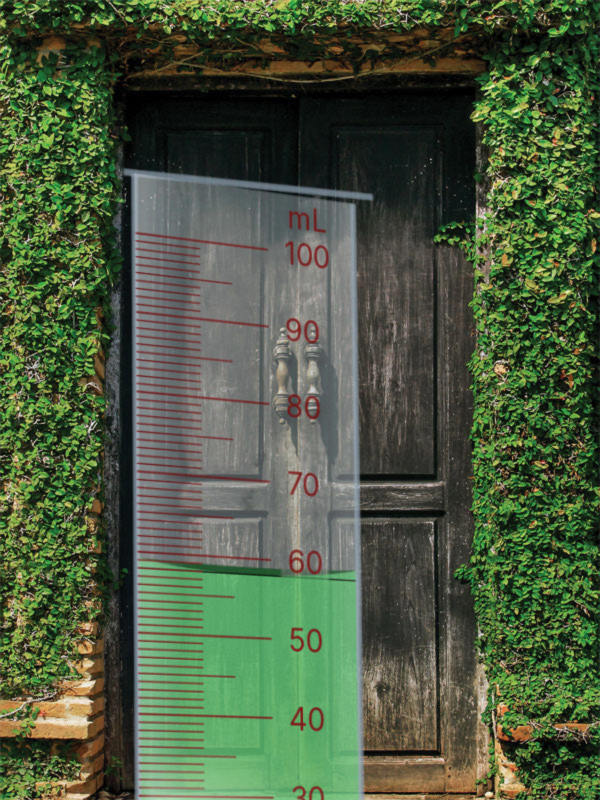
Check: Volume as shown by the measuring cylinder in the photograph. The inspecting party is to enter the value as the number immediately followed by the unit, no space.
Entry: 58mL
